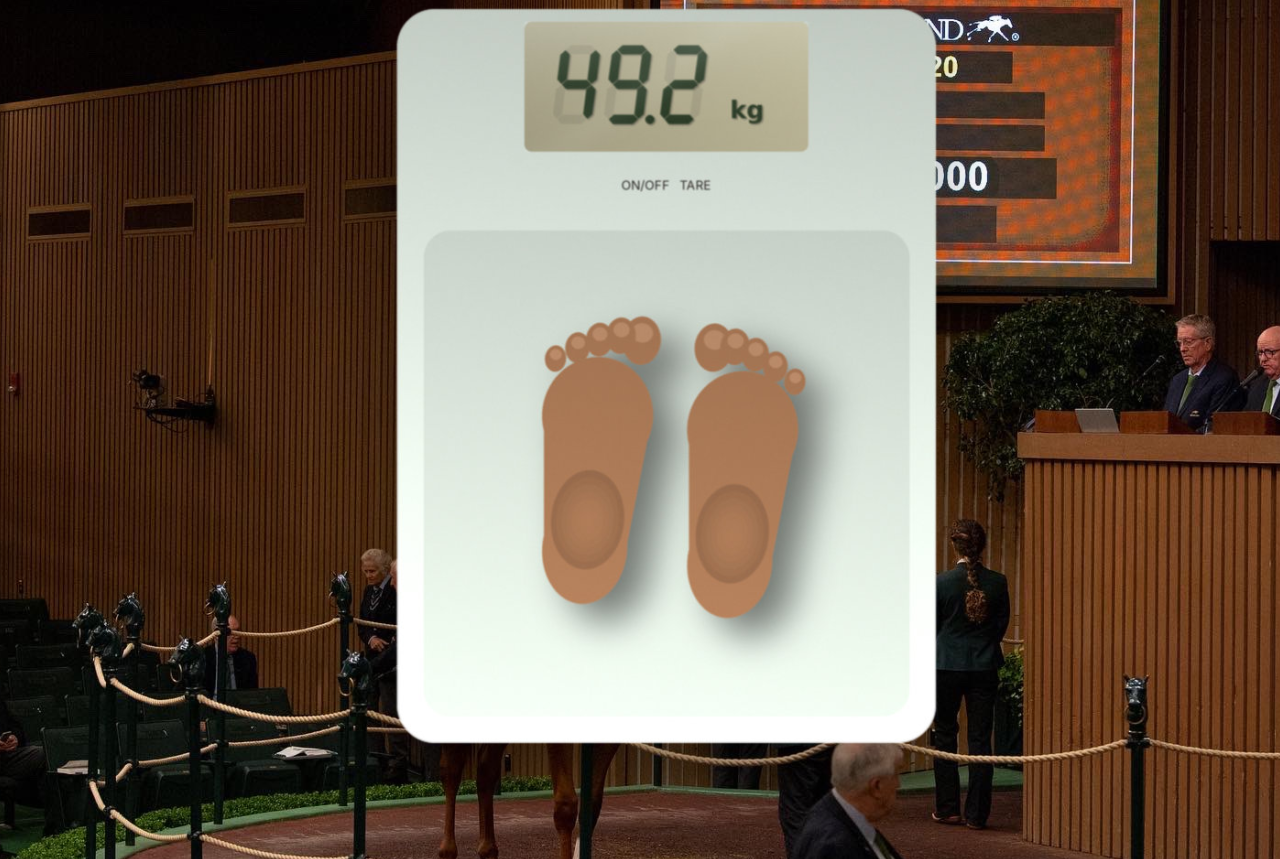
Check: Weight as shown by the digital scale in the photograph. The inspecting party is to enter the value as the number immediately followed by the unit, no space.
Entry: 49.2kg
